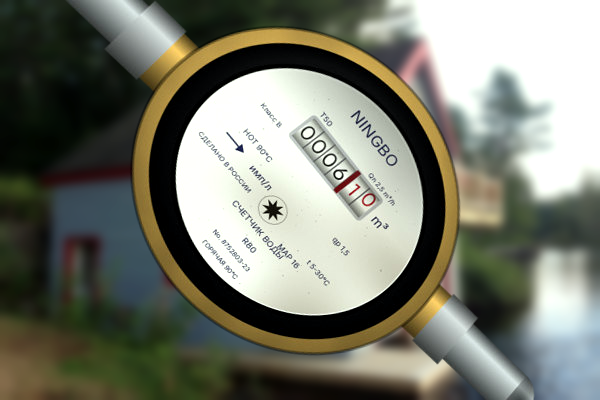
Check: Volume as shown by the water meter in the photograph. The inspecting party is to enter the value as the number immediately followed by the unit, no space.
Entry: 6.10m³
